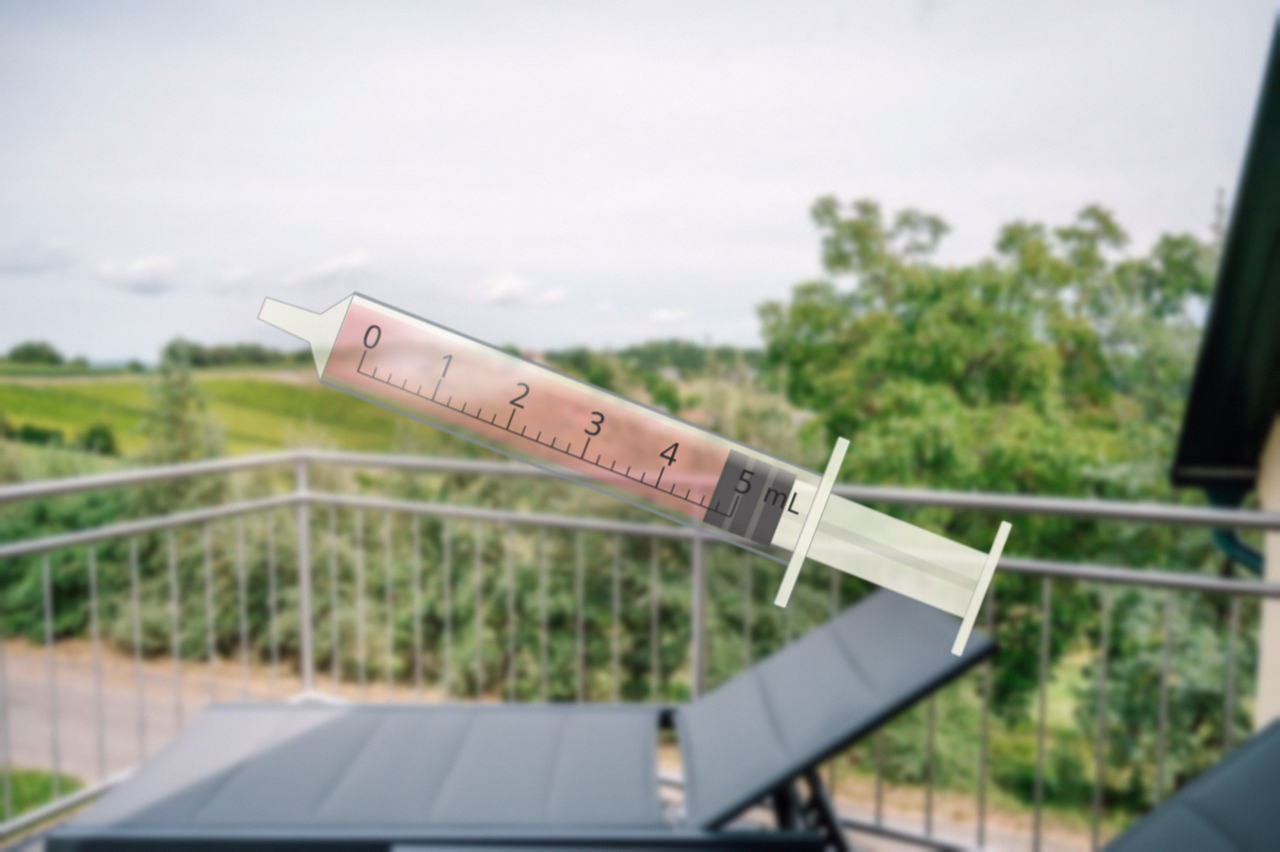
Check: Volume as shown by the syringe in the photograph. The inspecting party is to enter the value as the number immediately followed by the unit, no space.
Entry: 4.7mL
